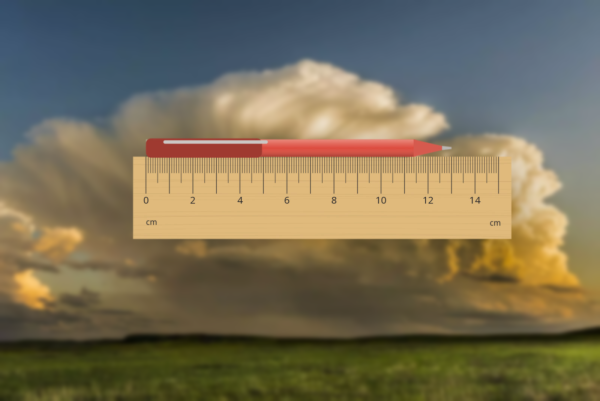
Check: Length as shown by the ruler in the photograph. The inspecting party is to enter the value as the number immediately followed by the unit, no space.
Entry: 13cm
